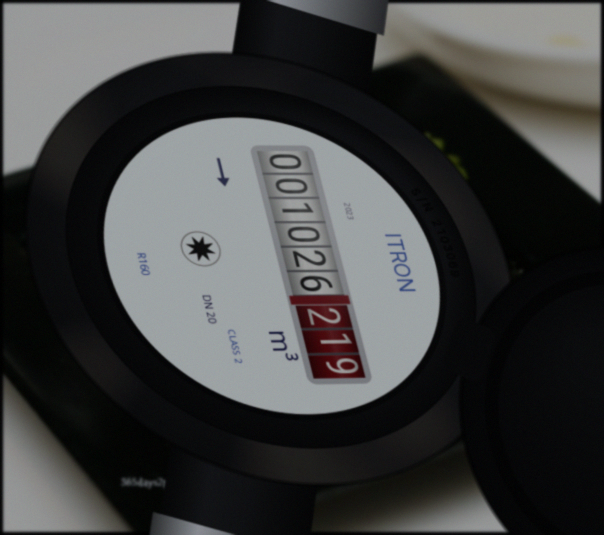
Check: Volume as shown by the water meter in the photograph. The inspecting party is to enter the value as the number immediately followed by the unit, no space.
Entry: 1026.219m³
